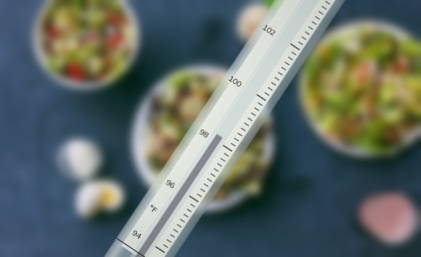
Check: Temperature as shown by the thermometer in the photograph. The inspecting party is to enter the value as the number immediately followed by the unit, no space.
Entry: 98.2°F
